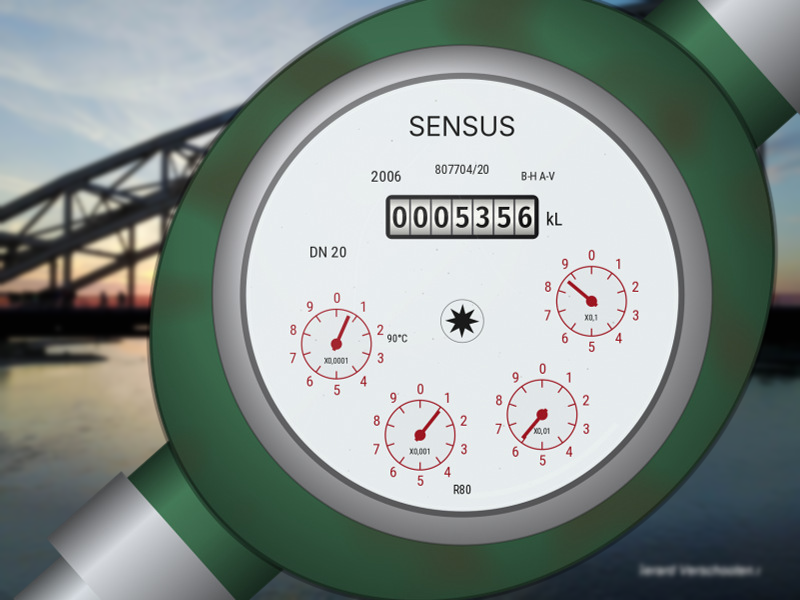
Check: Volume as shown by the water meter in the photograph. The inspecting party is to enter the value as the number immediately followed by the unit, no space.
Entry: 5356.8610kL
